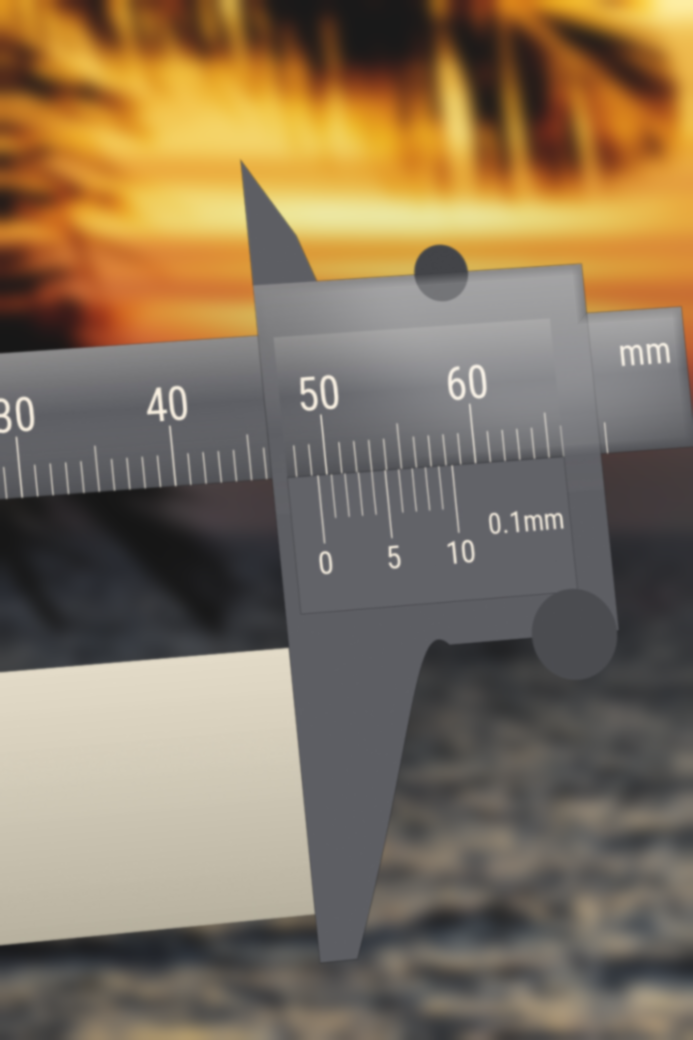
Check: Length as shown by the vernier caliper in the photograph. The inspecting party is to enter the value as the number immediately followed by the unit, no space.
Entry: 49.4mm
